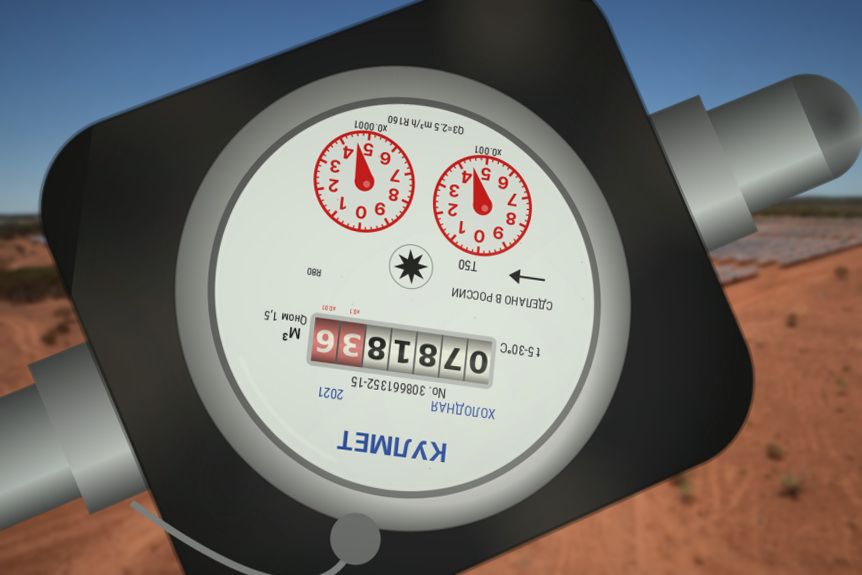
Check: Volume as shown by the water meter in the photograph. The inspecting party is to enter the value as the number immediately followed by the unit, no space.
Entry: 7818.3644m³
